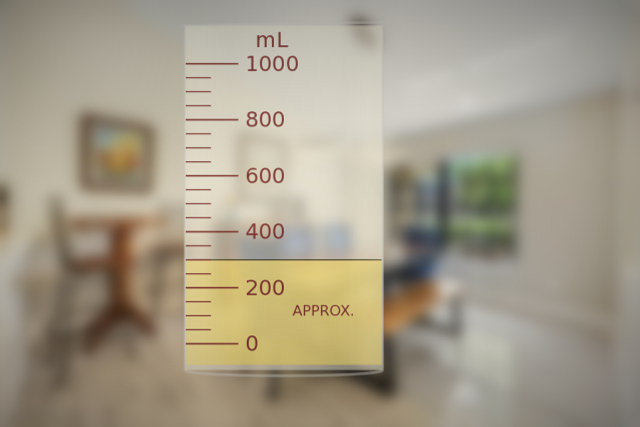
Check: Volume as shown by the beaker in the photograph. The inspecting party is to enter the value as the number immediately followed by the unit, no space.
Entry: 300mL
